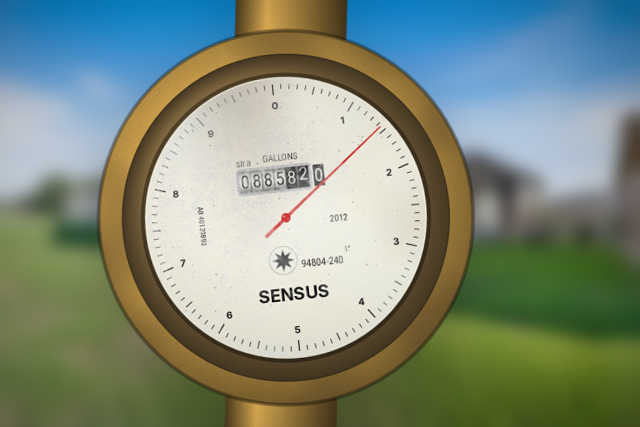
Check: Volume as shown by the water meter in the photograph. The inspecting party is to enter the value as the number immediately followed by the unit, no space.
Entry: 885821.4gal
